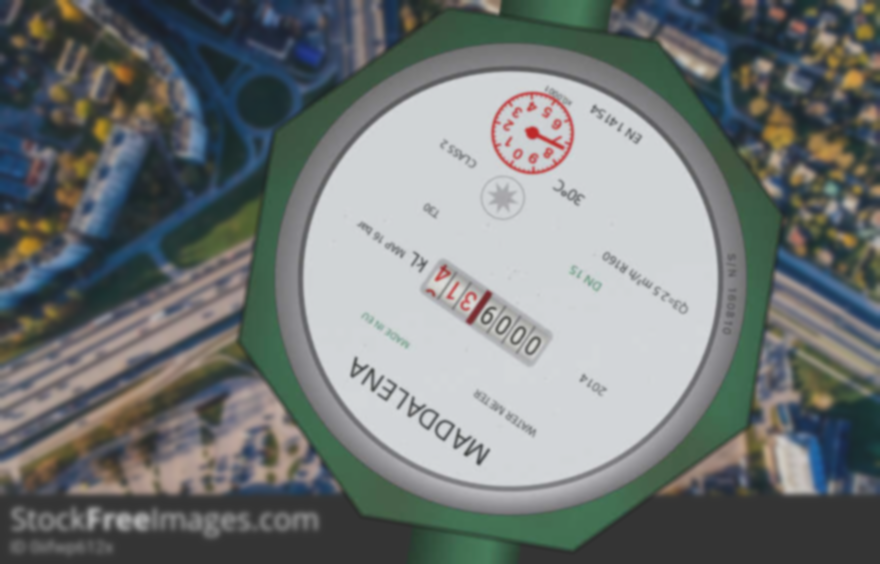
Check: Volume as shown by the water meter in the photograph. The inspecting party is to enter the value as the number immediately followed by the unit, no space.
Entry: 9.3137kL
